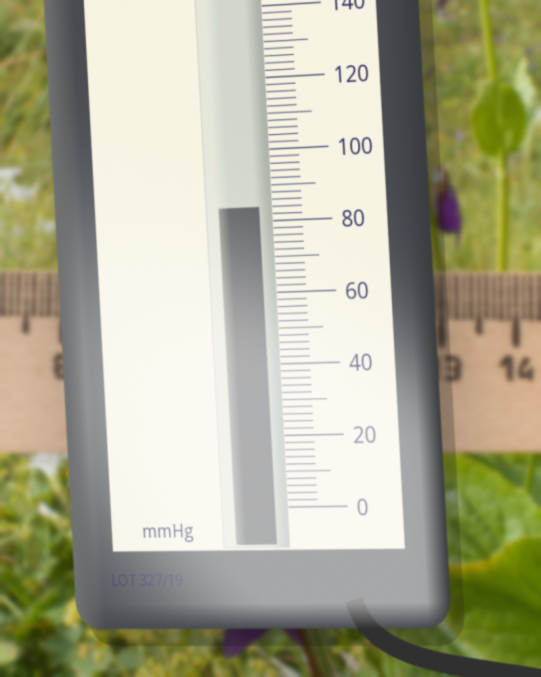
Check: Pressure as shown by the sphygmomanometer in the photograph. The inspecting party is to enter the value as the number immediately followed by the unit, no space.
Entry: 84mmHg
